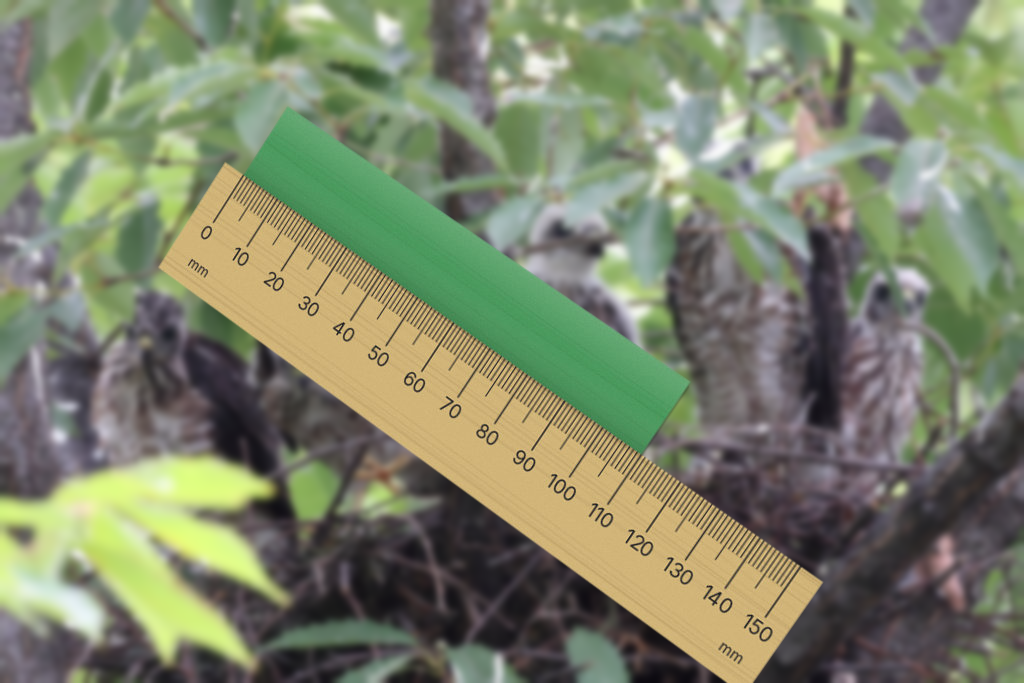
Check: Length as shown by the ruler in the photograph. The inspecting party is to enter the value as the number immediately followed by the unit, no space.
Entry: 110mm
